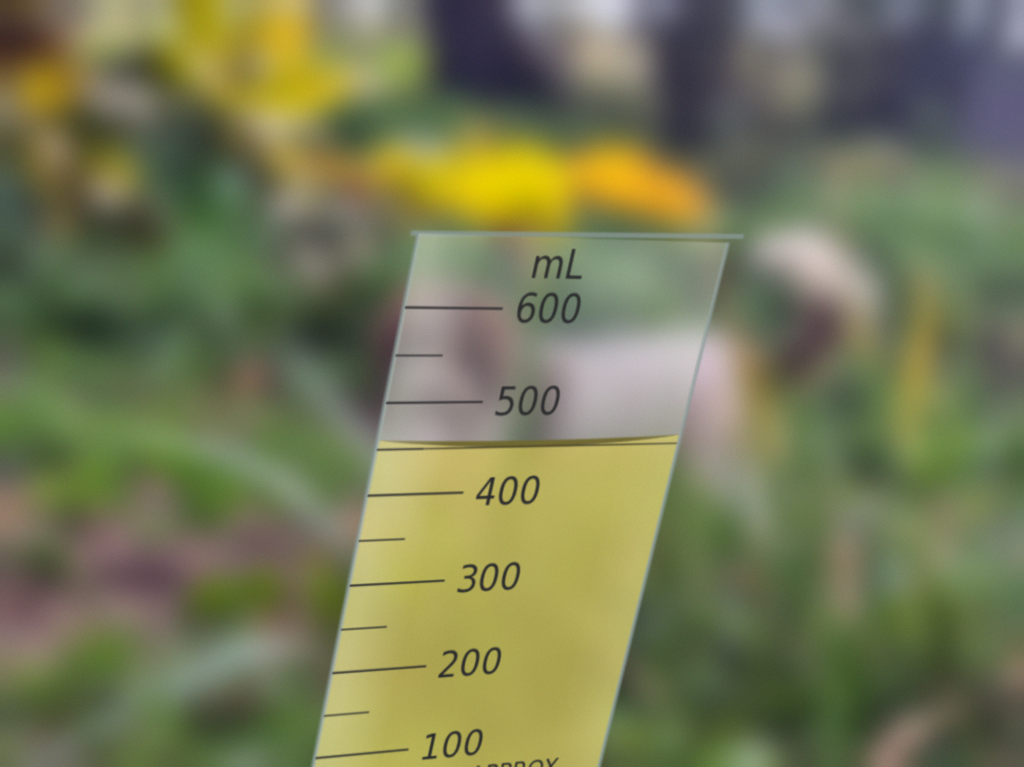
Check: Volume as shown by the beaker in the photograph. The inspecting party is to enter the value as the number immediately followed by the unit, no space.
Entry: 450mL
